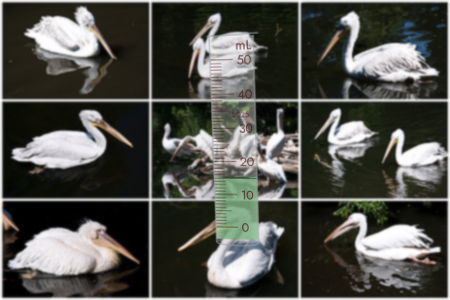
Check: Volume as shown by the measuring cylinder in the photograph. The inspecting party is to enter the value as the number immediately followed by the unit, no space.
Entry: 15mL
